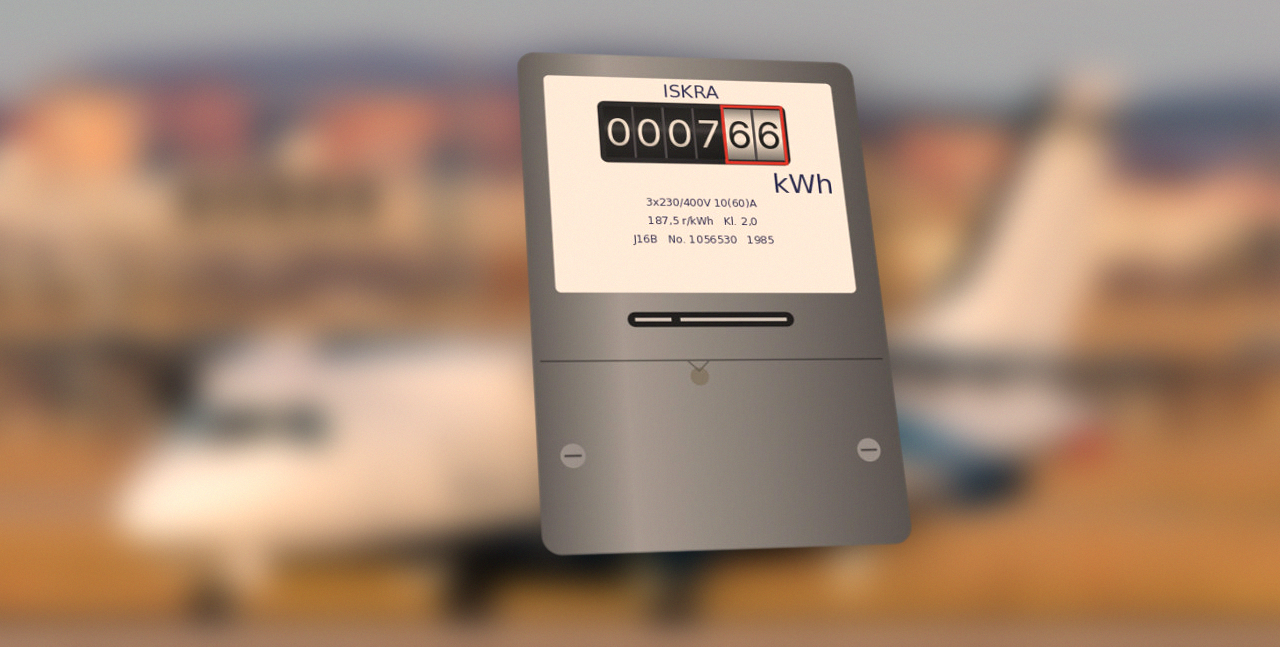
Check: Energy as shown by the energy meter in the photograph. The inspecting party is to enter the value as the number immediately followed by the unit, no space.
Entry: 7.66kWh
